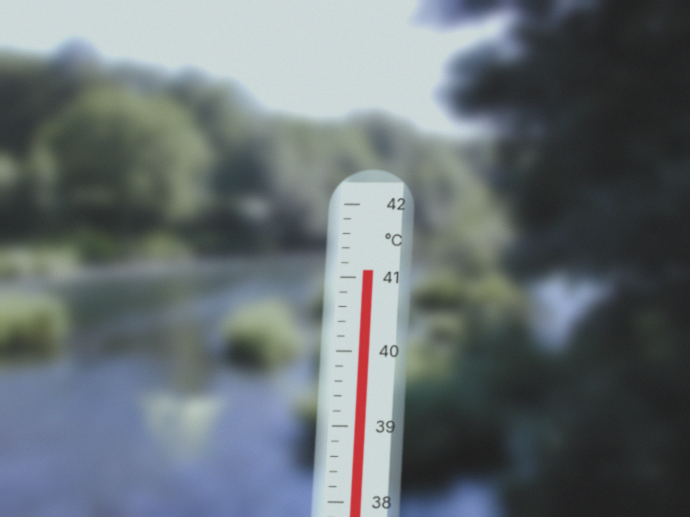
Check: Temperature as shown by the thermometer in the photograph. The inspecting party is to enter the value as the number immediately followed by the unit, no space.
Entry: 41.1°C
